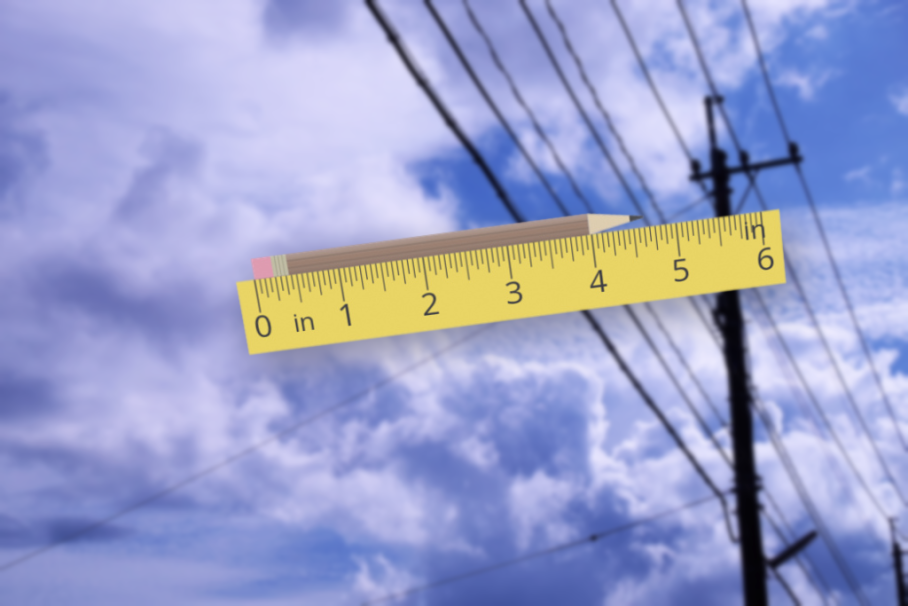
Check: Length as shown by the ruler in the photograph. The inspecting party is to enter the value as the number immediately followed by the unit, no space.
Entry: 4.625in
